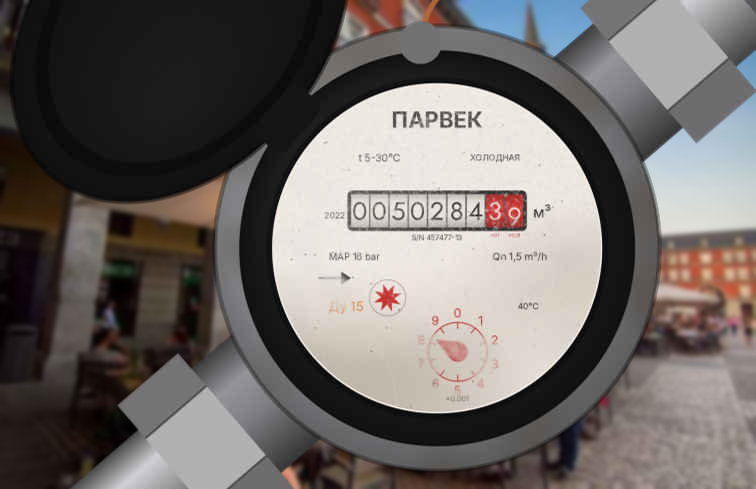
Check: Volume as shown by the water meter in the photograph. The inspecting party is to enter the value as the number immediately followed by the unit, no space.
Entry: 50284.388m³
